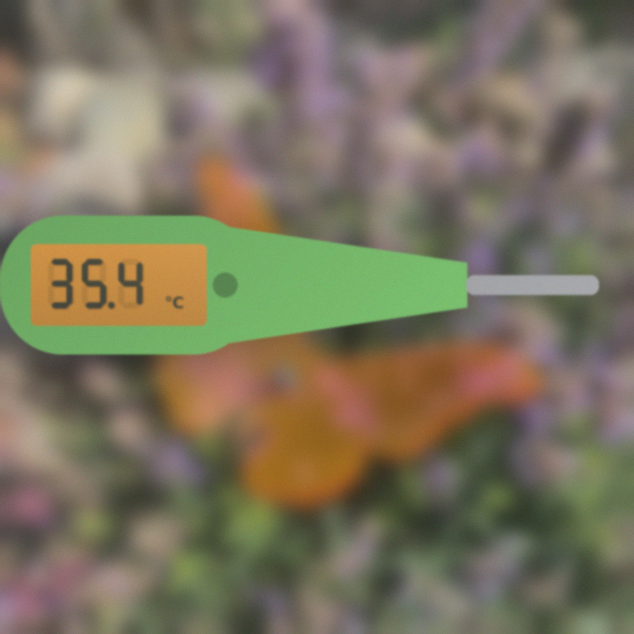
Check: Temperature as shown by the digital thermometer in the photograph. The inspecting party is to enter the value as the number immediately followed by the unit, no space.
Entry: 35.4°C
